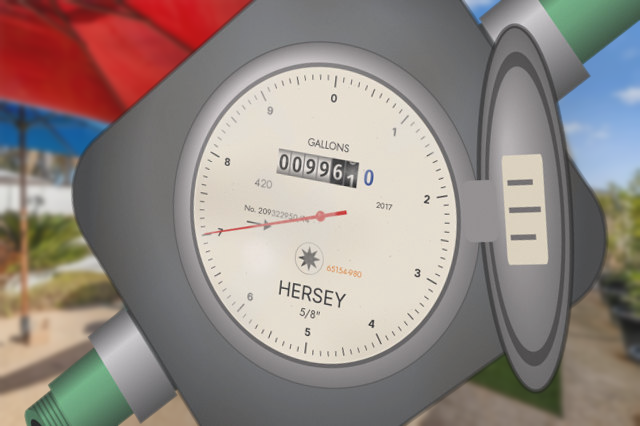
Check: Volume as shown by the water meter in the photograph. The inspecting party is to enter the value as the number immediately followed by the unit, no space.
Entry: 99607.0gal
